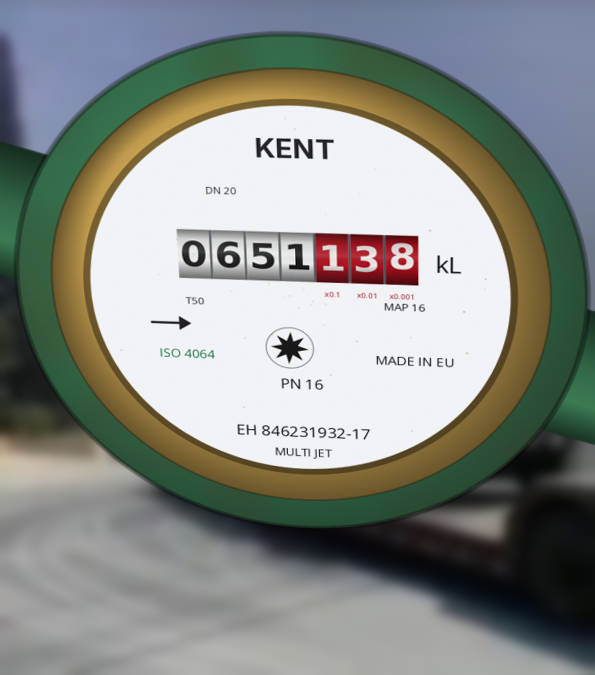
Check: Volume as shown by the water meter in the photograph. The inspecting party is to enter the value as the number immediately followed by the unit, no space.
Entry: 651.138kL
